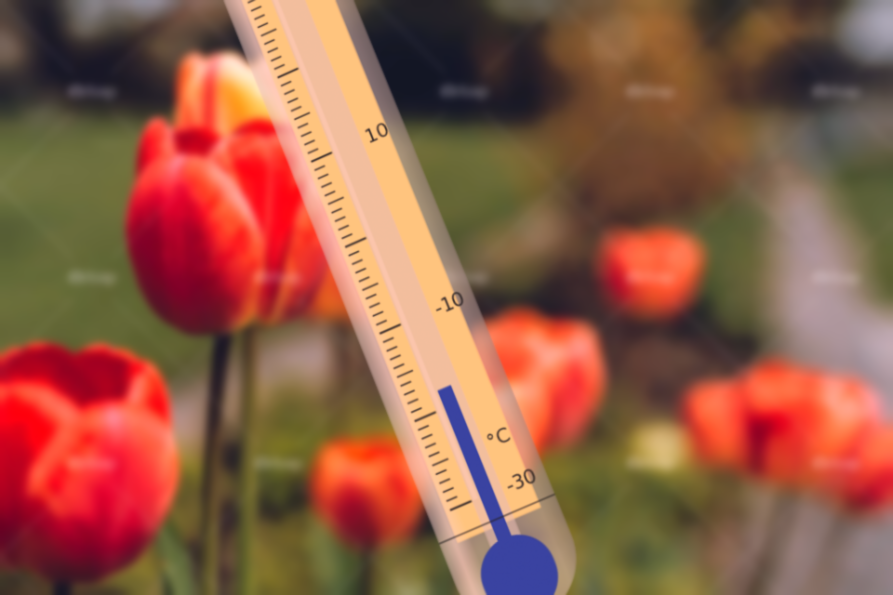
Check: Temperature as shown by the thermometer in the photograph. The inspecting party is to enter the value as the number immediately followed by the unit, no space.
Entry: -18°C
